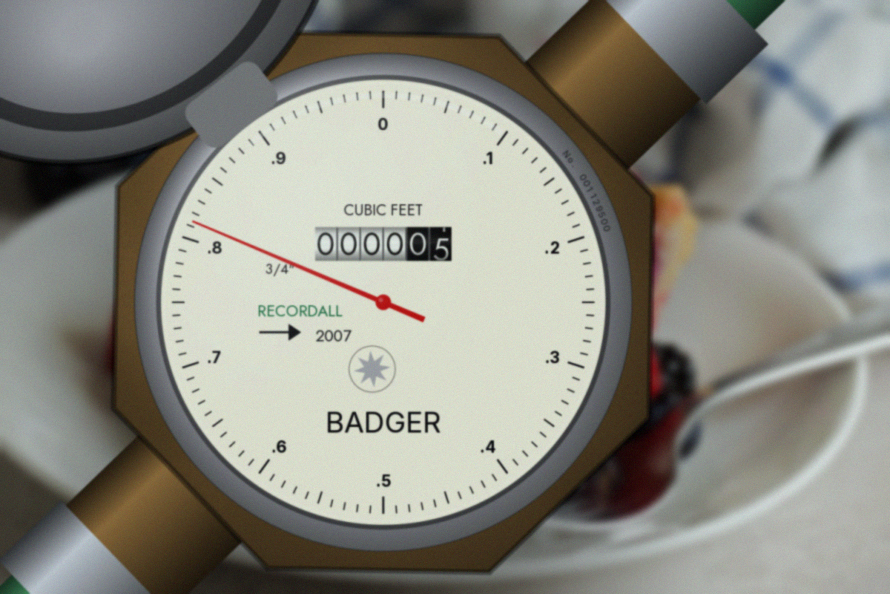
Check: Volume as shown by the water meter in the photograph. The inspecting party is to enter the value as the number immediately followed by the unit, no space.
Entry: 4.81ft³
